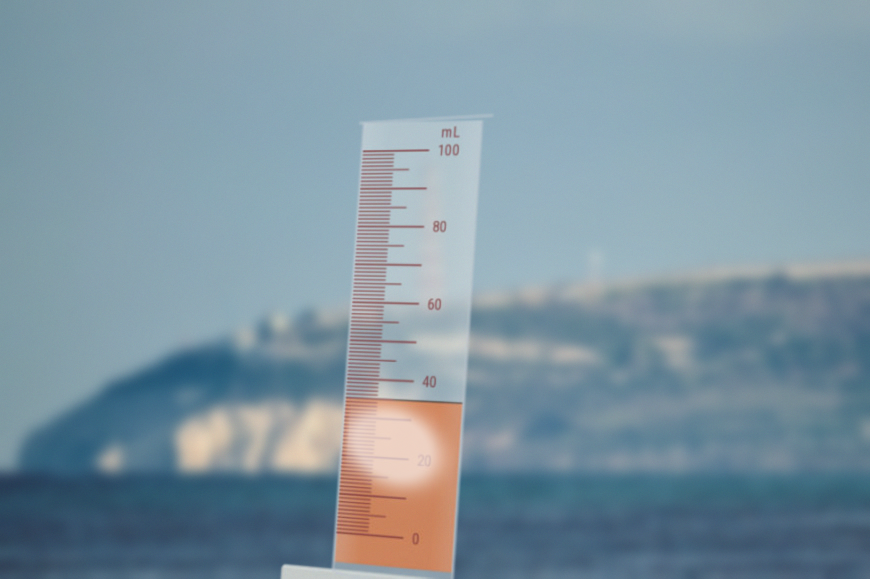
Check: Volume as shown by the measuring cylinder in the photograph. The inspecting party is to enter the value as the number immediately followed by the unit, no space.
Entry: 35mL
